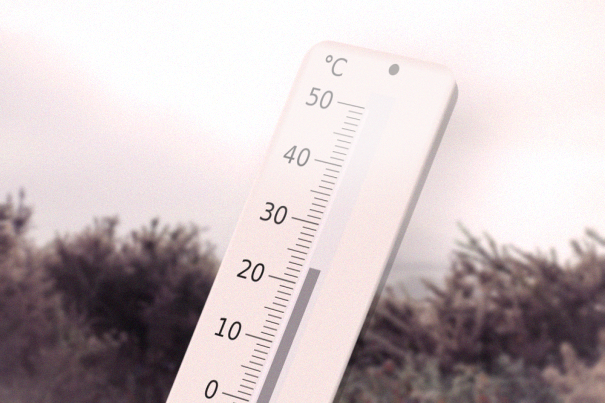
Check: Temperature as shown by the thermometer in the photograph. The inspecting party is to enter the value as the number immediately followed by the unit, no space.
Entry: 23°C
